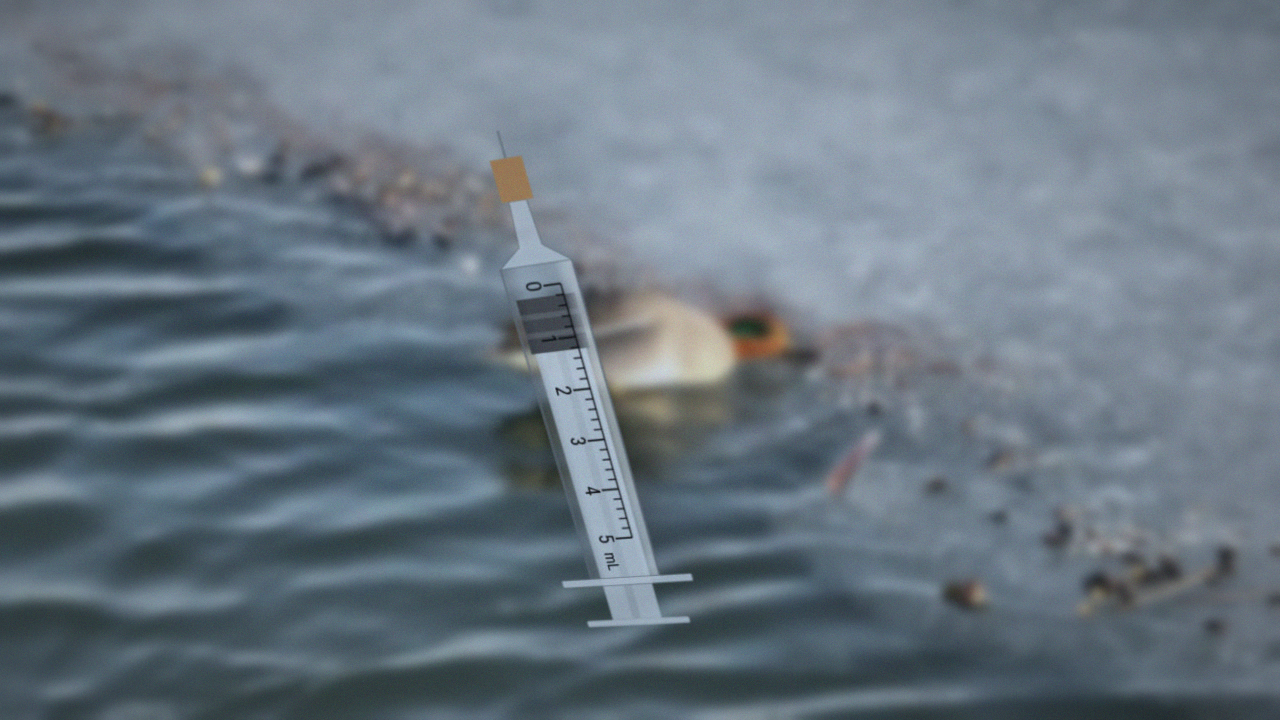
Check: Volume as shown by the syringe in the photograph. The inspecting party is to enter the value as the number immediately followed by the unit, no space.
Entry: 0.2mL
